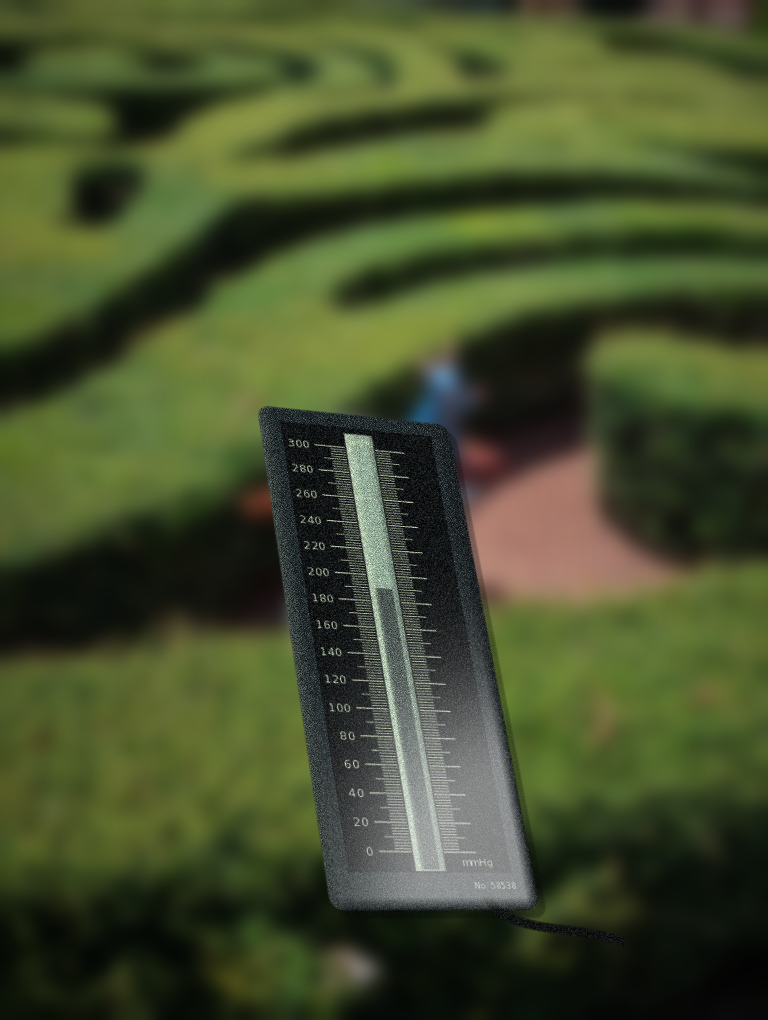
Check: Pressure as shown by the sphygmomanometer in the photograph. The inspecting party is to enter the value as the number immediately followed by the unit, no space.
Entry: 190mmHg
